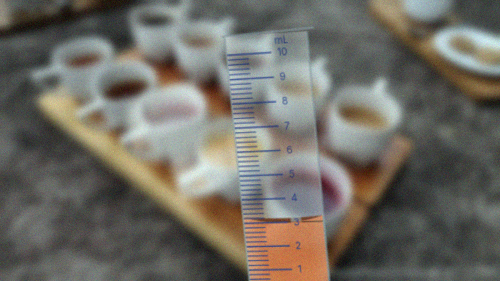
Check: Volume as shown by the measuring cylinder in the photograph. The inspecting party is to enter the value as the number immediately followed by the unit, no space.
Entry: 3mL
